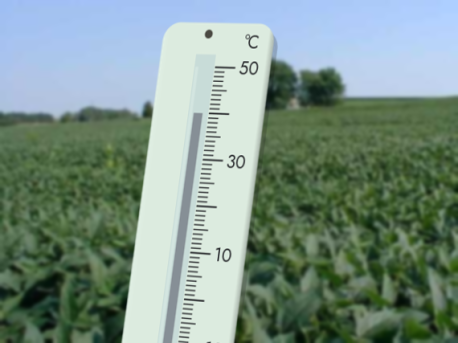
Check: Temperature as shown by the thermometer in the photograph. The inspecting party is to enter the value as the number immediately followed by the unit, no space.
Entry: 40°C
